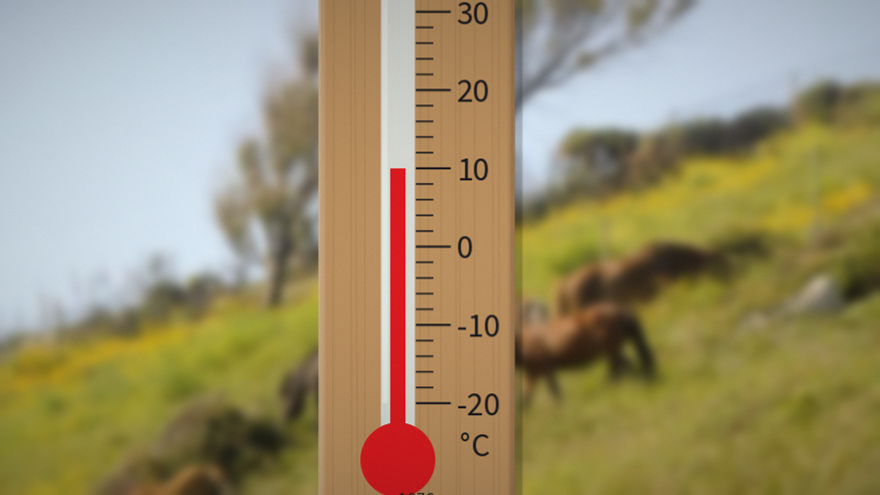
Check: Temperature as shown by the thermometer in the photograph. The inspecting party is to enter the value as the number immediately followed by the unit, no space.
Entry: 10°C
